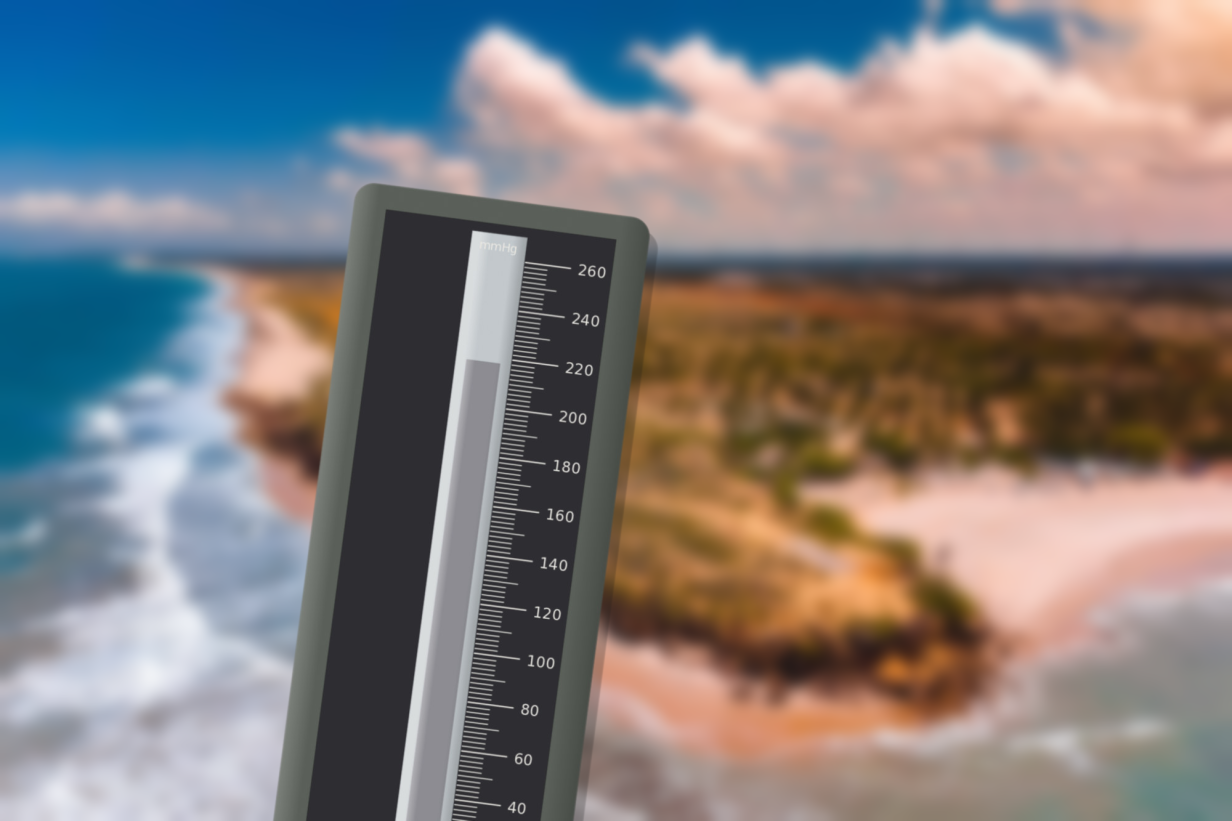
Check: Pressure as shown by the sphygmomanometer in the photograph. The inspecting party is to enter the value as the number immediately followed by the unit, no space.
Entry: 218mmHg
